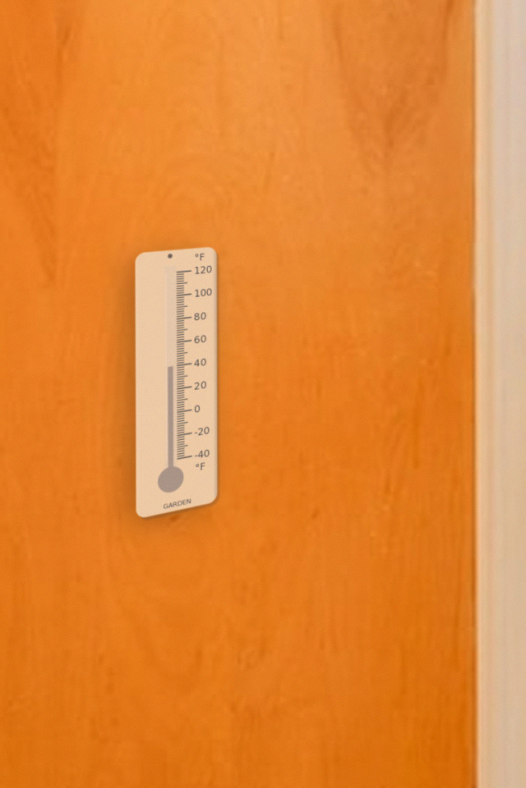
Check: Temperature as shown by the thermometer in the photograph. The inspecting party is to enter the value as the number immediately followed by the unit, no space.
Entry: 40°F
